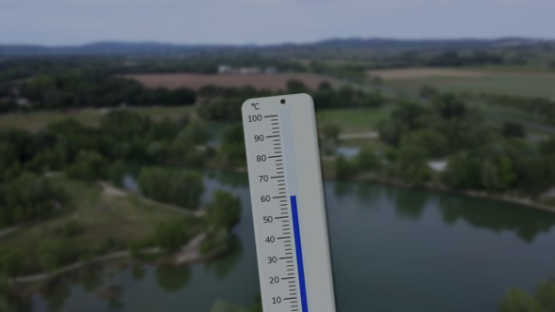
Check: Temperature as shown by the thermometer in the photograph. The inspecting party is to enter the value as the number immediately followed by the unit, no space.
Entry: 60°C
